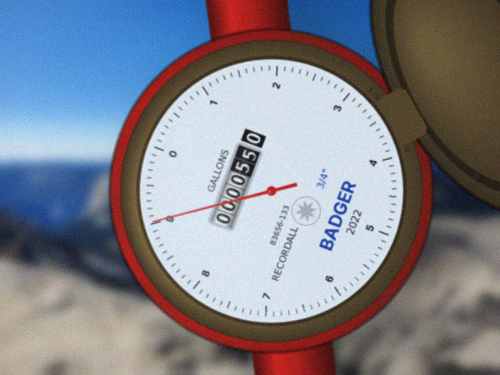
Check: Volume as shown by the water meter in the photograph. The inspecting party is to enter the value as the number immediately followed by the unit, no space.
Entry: 549.0gal
